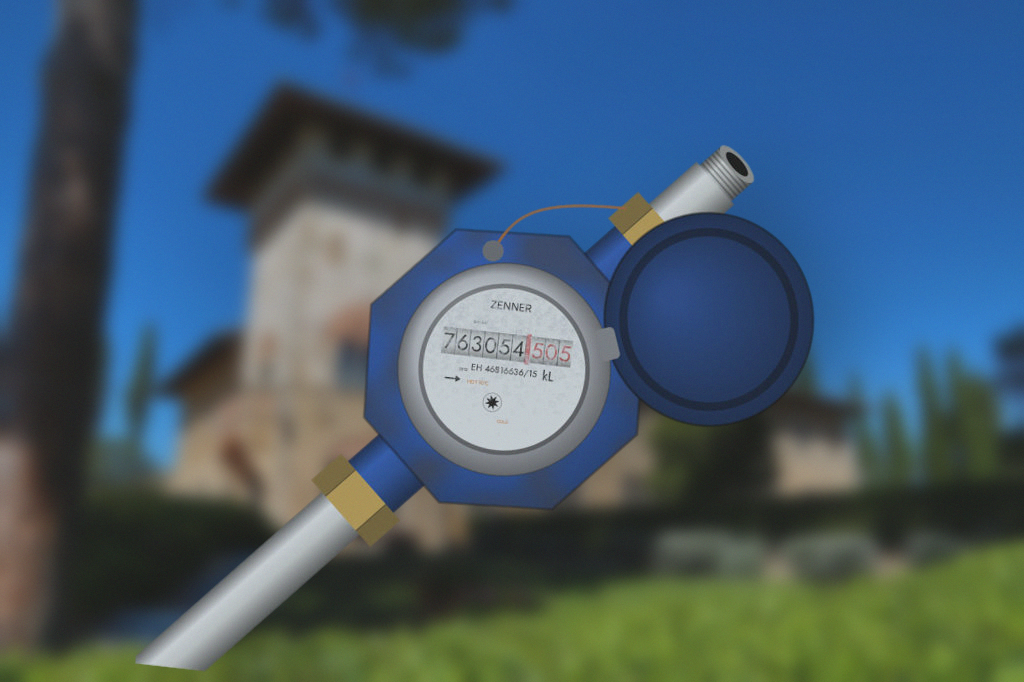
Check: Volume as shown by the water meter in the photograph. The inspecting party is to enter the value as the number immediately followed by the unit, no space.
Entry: 763054.505kL
